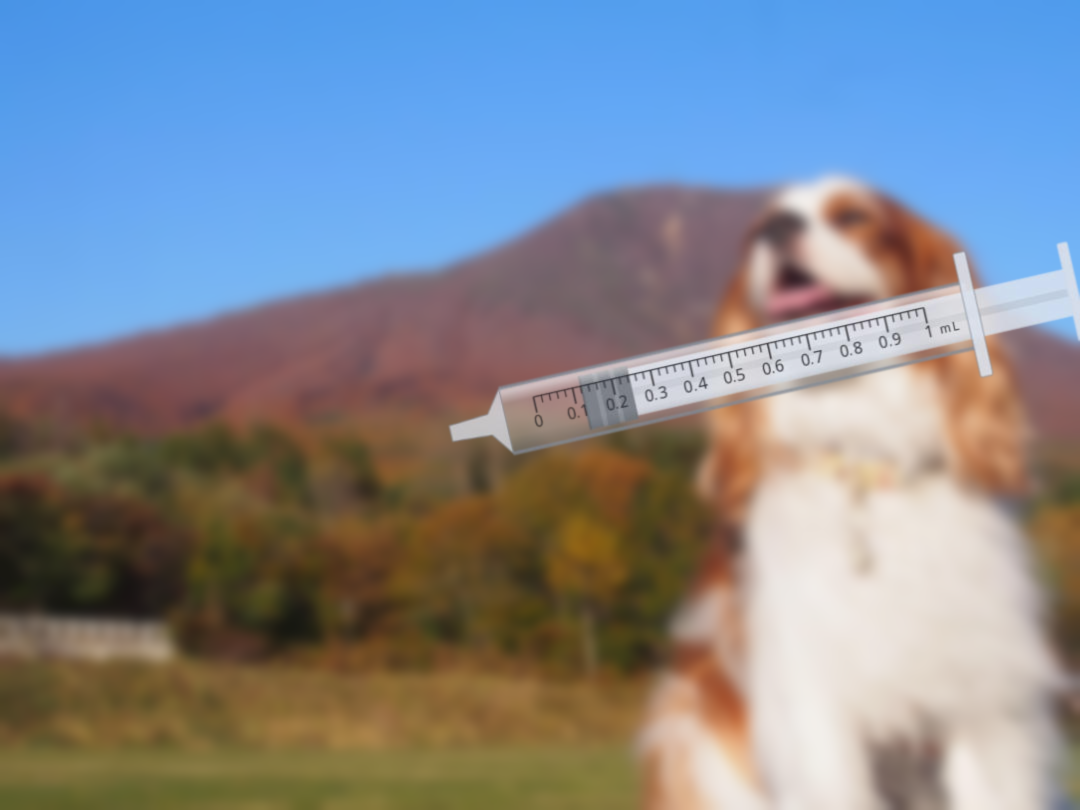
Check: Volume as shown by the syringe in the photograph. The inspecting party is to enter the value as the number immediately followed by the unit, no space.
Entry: 0.12mL
